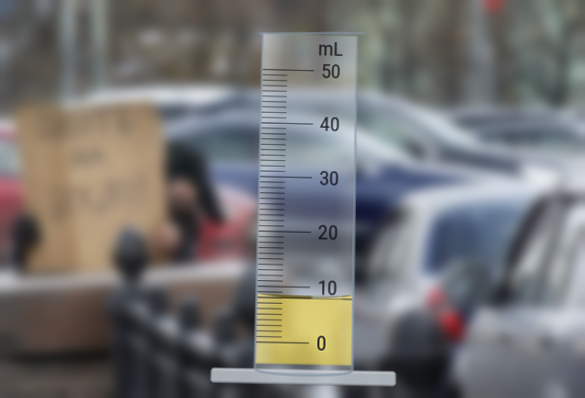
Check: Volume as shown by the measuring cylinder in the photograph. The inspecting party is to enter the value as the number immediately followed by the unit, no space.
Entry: 8mL
